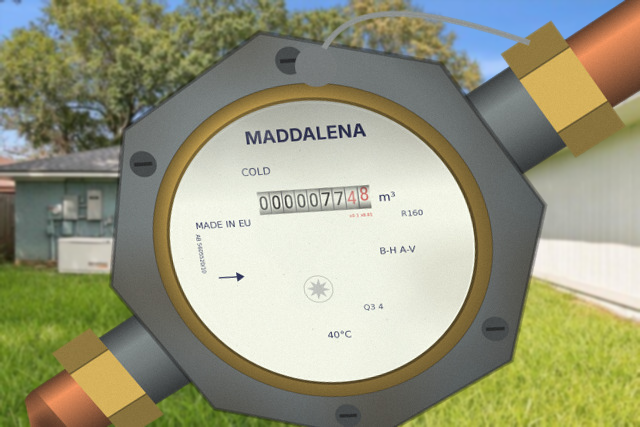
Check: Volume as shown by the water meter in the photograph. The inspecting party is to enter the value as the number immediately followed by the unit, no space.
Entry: 77.48m³
